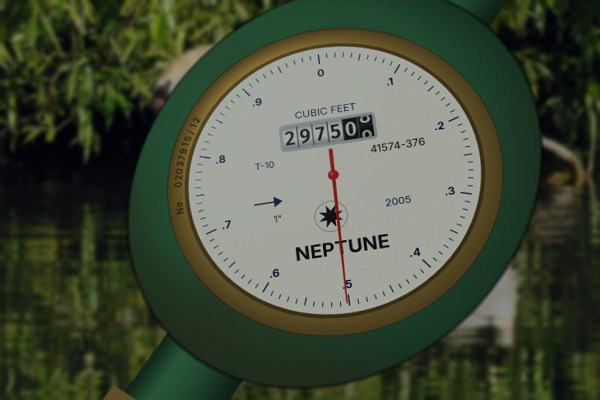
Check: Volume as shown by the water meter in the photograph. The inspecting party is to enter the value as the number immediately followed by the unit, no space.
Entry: 297508.50ft³
